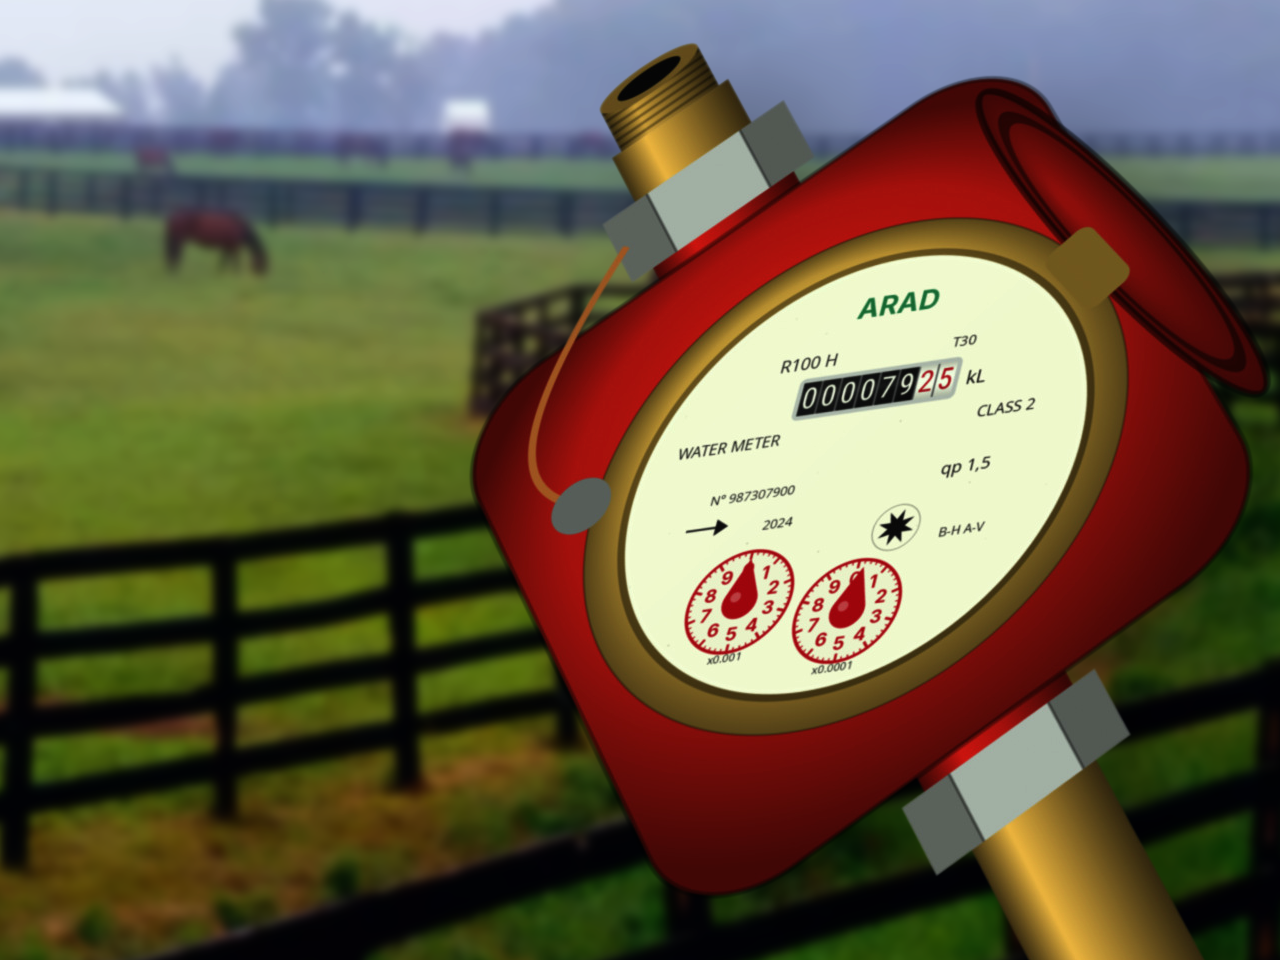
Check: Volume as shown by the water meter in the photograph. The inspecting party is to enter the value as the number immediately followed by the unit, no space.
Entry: 79.2500kL
